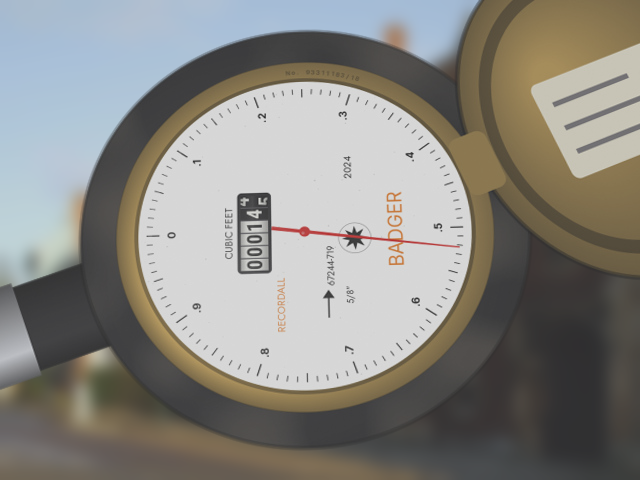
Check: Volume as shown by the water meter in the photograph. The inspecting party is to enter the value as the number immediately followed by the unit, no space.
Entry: 144.52ft³
